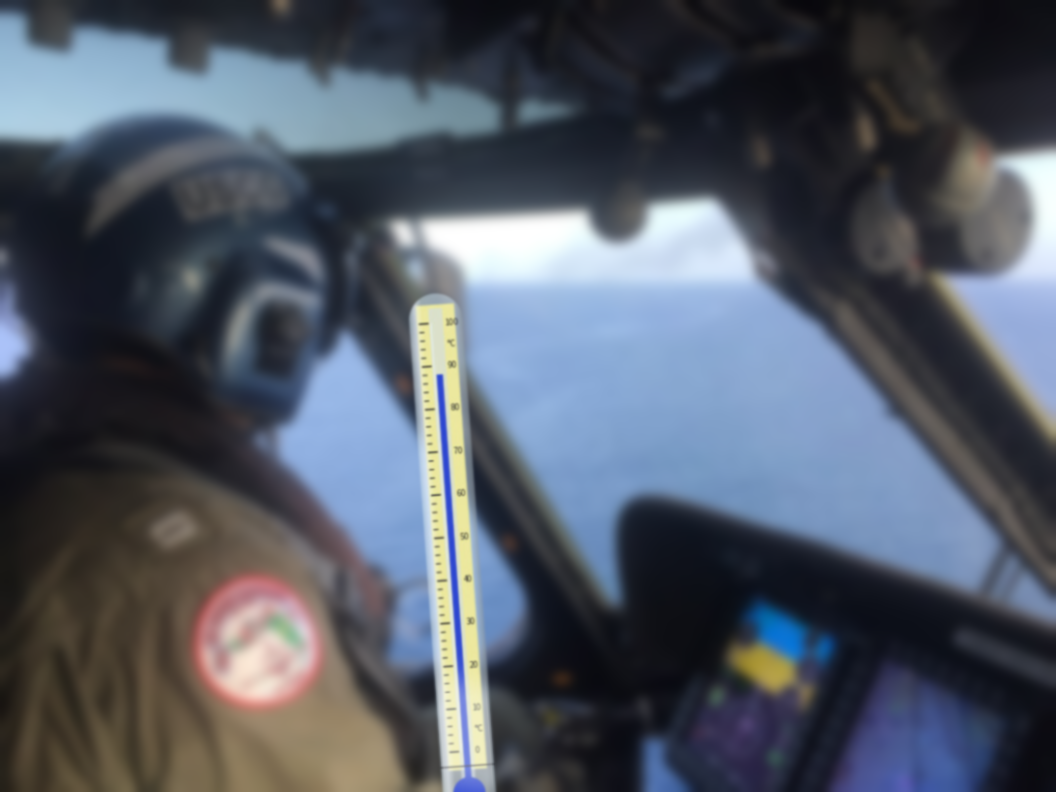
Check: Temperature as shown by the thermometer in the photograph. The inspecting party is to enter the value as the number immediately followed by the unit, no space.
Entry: 88°C
